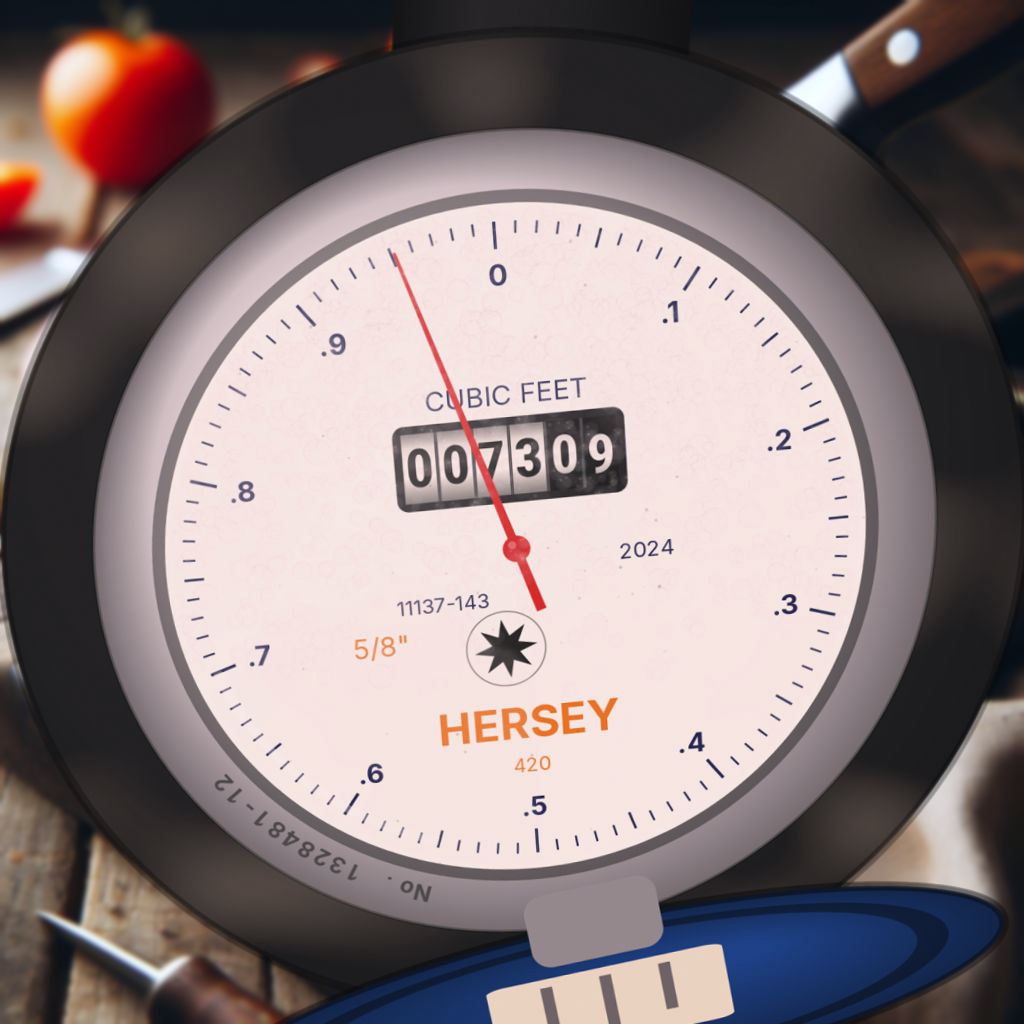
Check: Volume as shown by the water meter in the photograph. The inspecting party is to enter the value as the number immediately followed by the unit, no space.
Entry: 7308.95ft³
